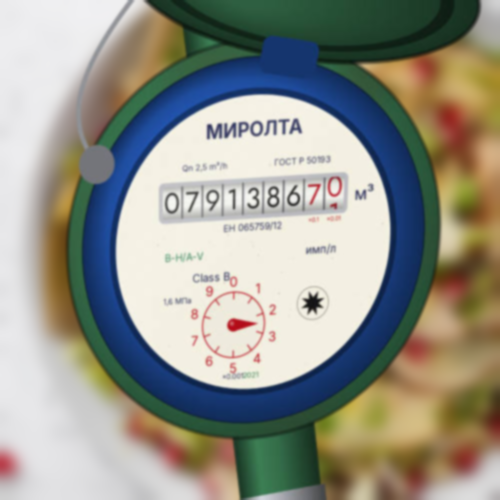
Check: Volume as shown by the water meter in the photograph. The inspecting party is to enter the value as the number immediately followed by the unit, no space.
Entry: 791386.702m³
